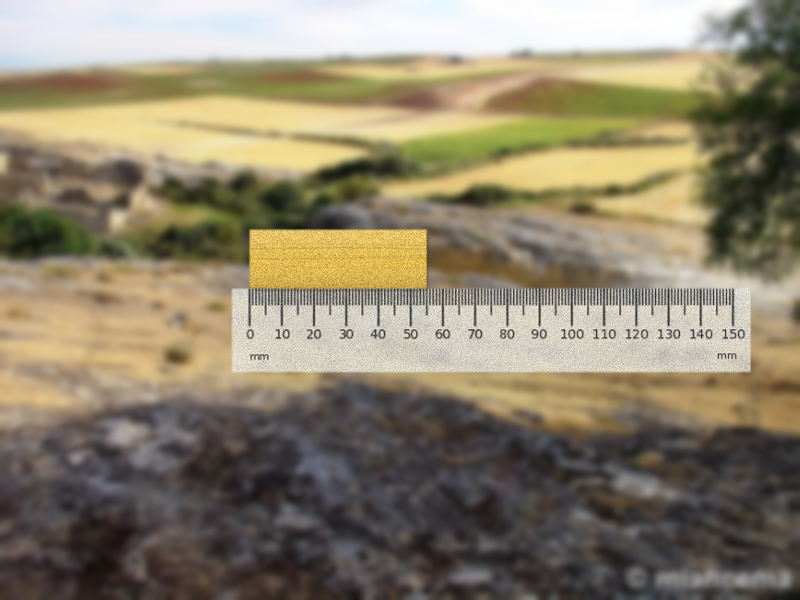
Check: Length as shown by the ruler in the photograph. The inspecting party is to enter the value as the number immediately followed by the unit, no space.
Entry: 55mm
